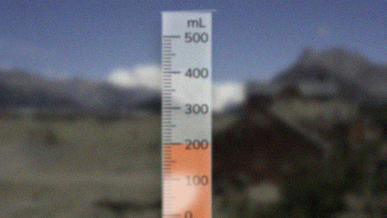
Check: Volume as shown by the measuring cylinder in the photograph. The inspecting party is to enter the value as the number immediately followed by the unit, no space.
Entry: 200mL
